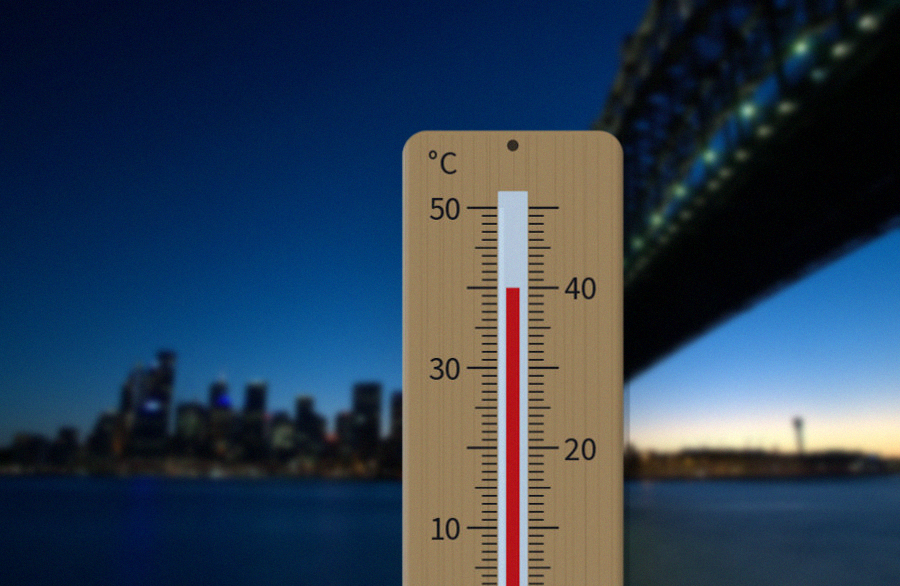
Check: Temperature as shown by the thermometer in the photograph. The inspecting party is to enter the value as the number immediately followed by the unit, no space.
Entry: 40°C
